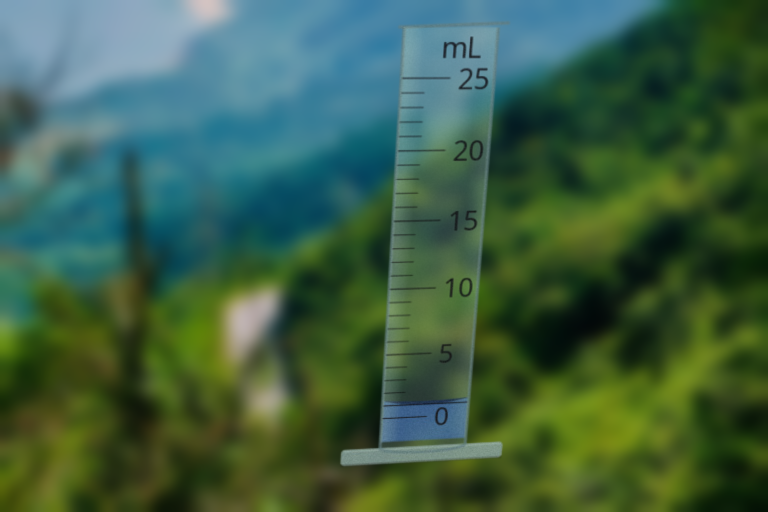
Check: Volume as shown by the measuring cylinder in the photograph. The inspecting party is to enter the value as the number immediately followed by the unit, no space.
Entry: 1mL
